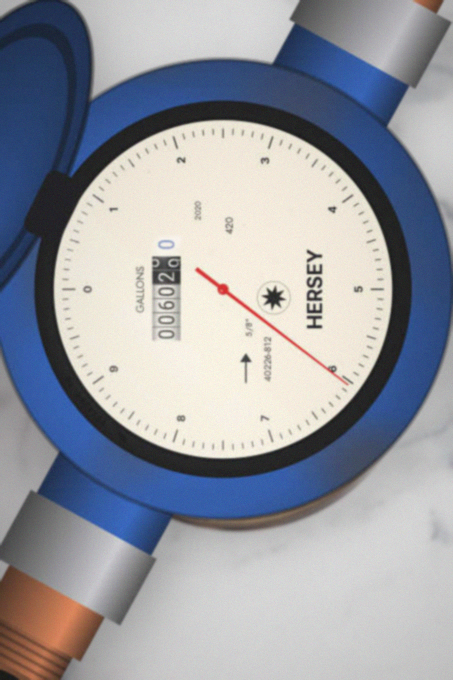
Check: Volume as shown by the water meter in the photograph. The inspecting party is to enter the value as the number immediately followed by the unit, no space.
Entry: 60286.0gal
